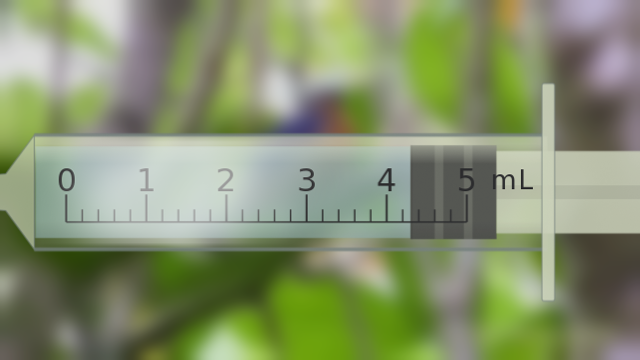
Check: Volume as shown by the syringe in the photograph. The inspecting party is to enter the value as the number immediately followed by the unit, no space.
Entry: 4.3mL
